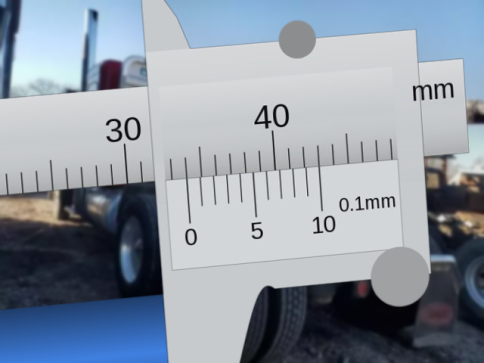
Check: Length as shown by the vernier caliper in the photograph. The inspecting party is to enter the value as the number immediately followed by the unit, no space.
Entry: 34.0mm
